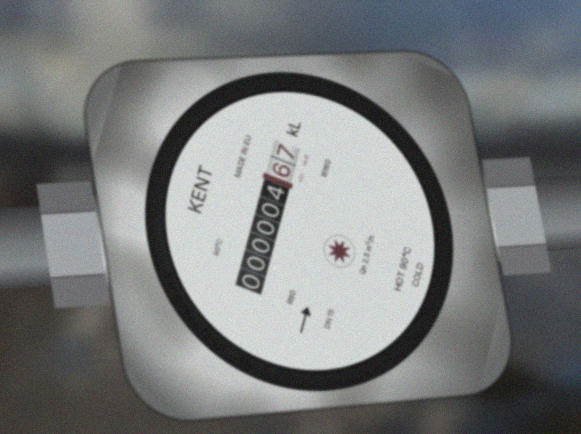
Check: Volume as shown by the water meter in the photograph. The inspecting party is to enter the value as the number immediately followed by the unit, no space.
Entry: 4.67kL
